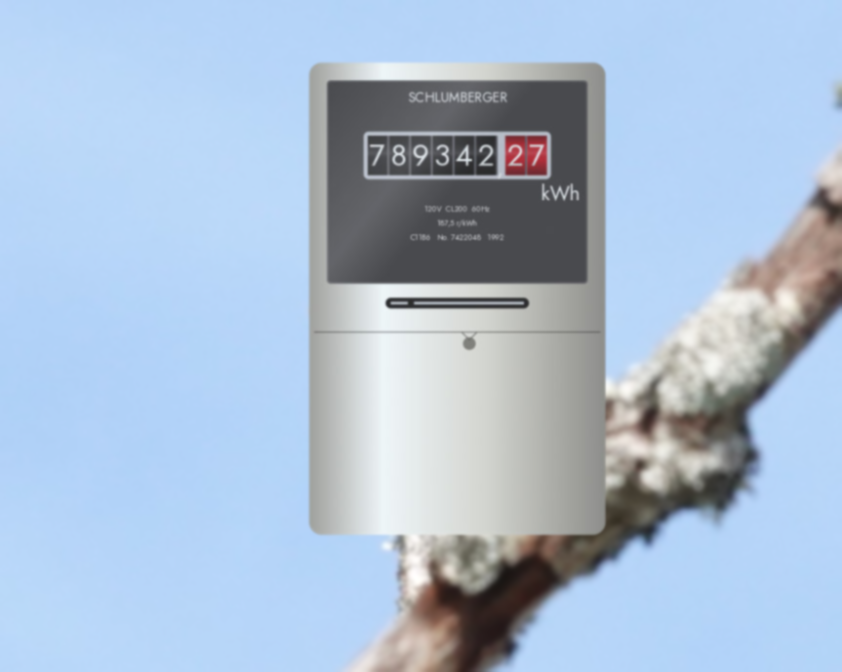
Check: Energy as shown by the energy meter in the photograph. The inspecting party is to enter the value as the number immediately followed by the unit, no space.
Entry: 789342.27kWh
